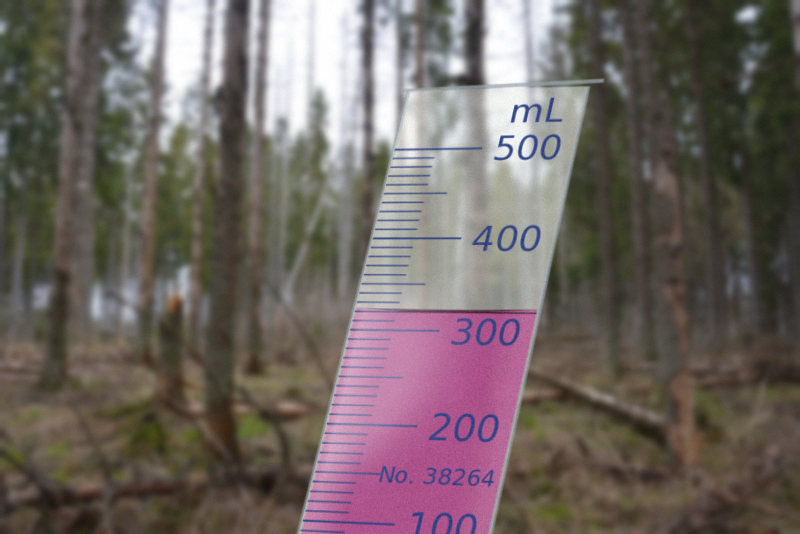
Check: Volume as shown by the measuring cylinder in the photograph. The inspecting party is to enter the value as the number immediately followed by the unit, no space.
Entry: 320mL
